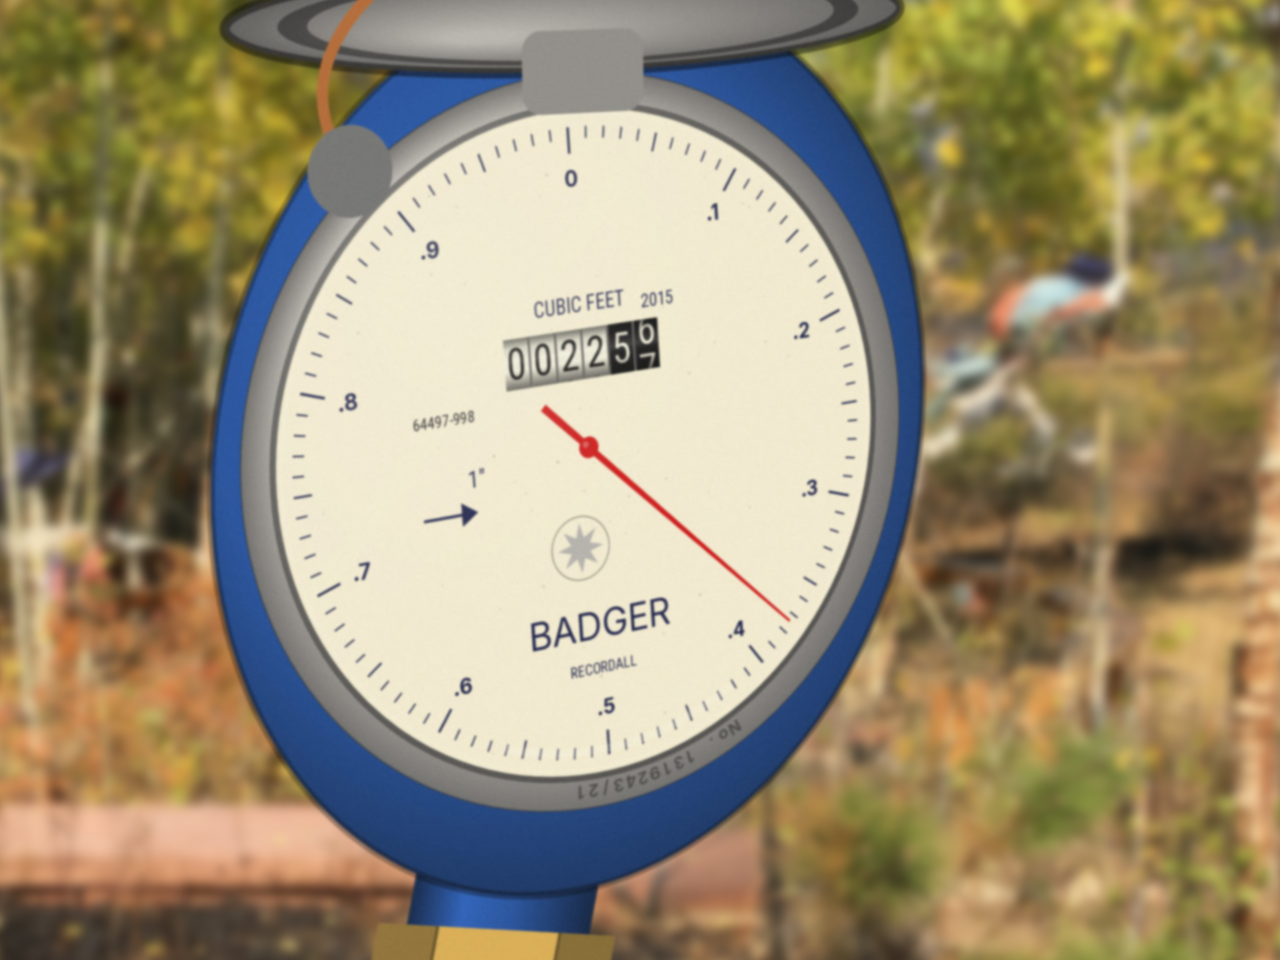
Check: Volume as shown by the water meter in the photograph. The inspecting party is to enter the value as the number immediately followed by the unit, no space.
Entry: 2256.37ft³
